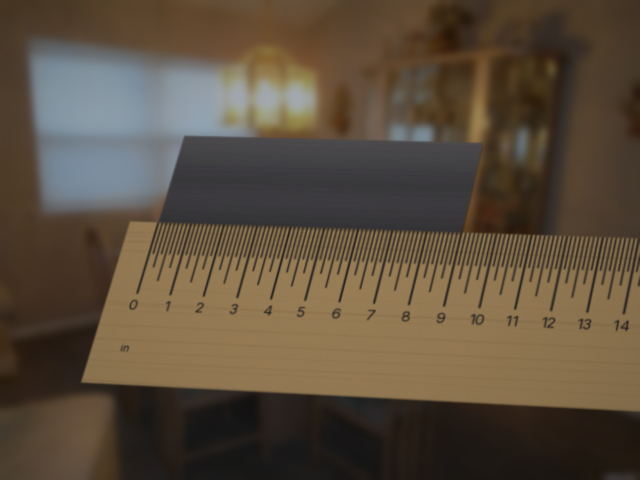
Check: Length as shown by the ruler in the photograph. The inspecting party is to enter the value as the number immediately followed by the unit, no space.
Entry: 9in
